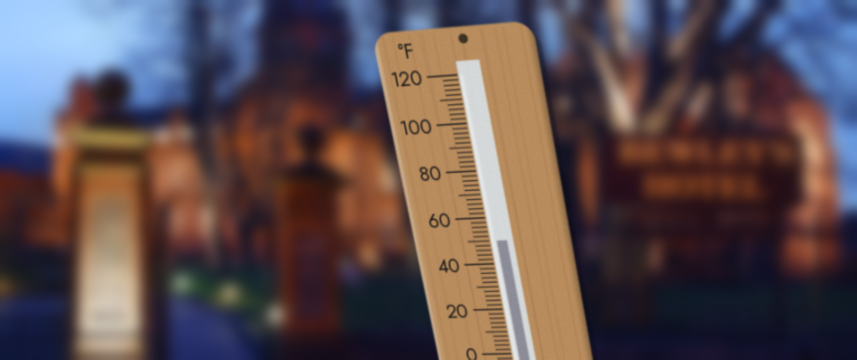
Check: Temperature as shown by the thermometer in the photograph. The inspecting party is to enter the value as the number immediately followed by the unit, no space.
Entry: 50°F
